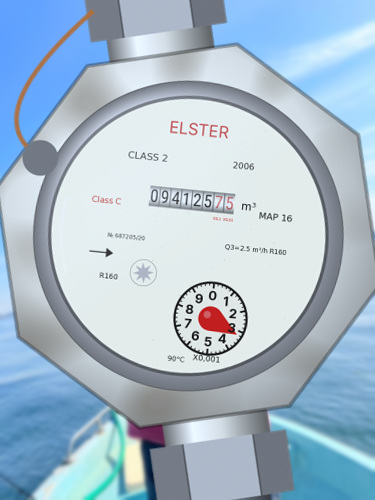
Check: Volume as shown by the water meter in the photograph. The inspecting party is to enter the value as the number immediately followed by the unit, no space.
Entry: 94125.753m³
